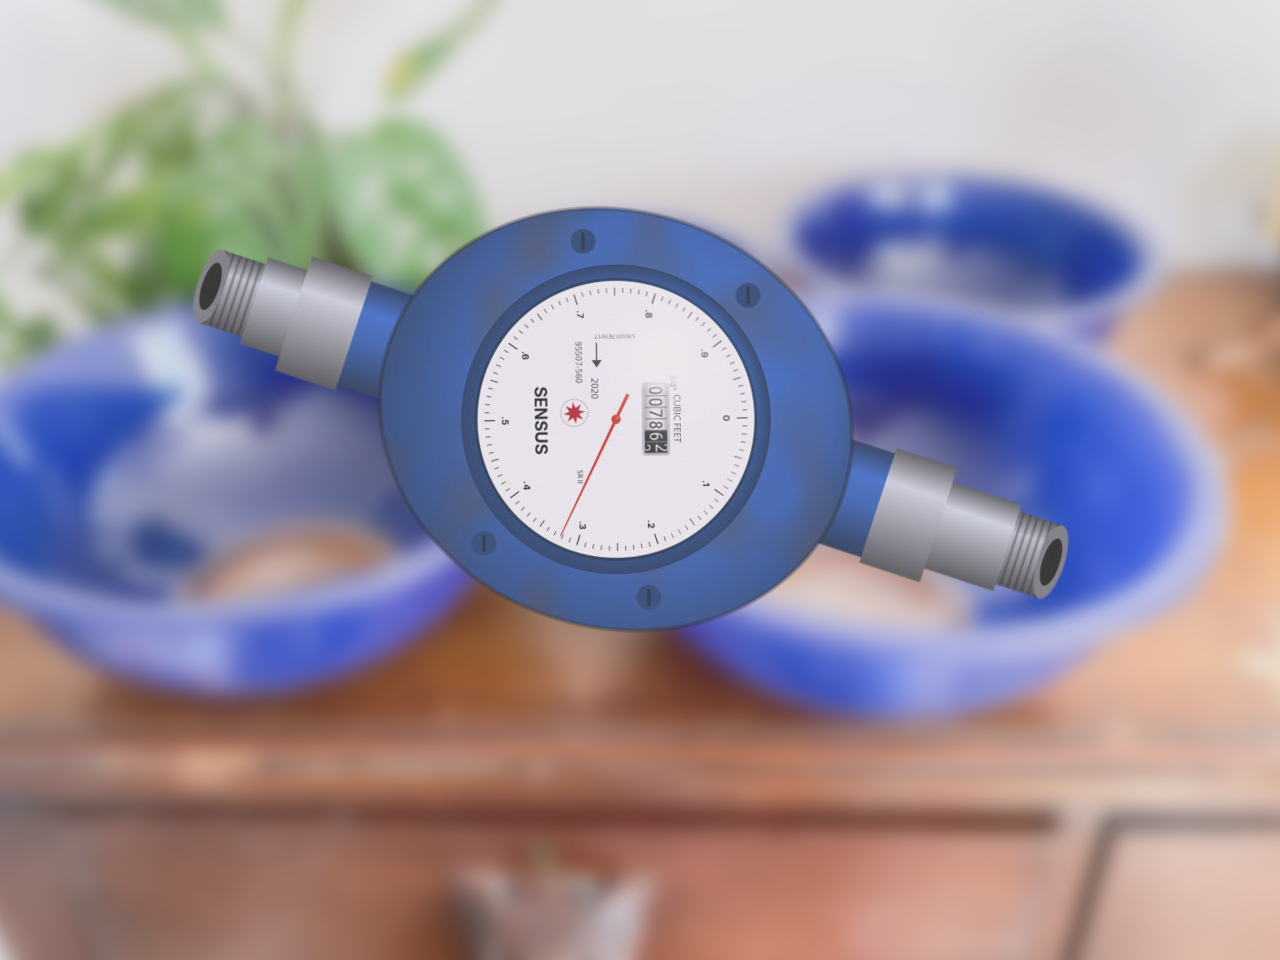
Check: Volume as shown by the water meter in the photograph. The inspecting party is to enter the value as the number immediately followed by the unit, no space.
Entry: 7862.32ft³
